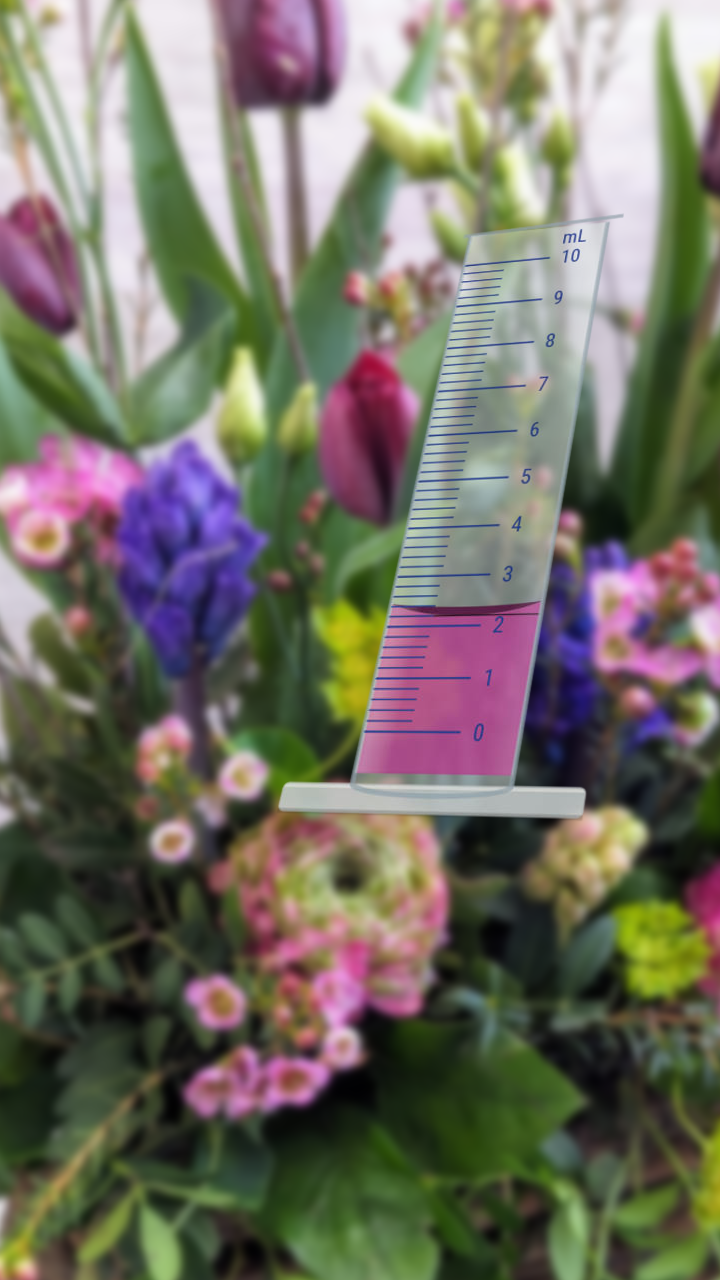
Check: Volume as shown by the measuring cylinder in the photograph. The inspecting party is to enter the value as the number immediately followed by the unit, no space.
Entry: 2.2mL
